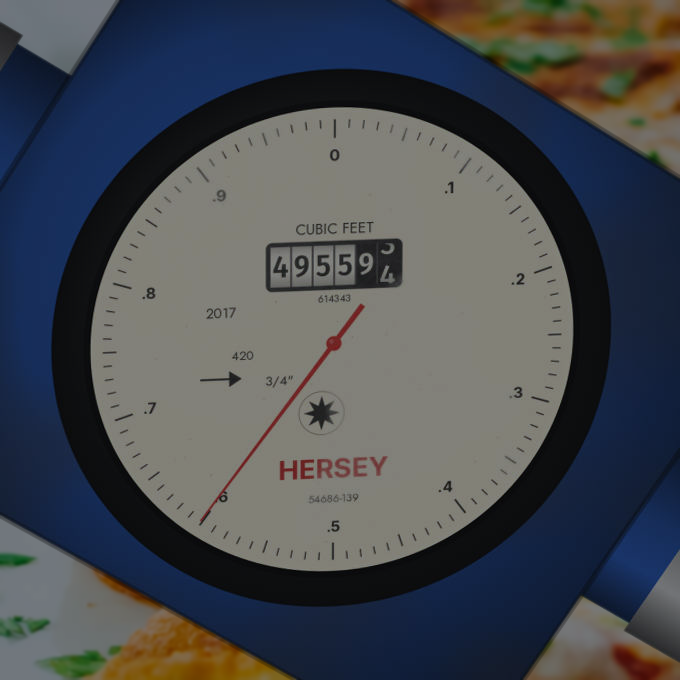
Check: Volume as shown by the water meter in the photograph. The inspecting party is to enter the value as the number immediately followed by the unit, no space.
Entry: 495593.60ft³
